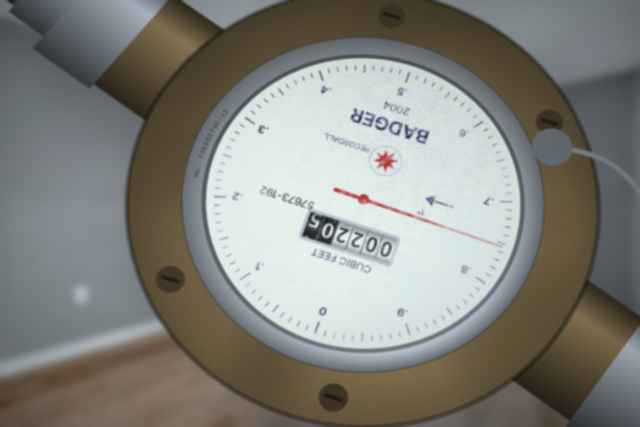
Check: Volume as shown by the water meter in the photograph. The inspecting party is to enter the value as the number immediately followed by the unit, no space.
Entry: 2204.75ft³
